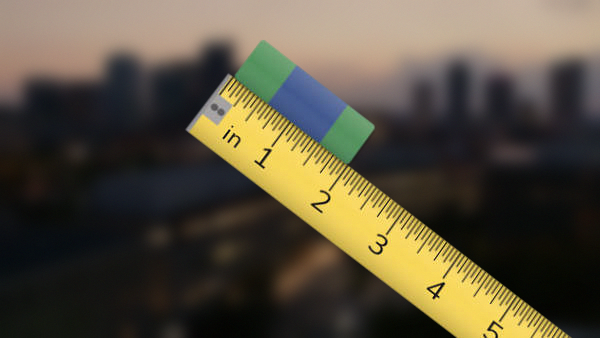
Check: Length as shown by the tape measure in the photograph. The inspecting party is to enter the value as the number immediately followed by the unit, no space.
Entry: 2in
